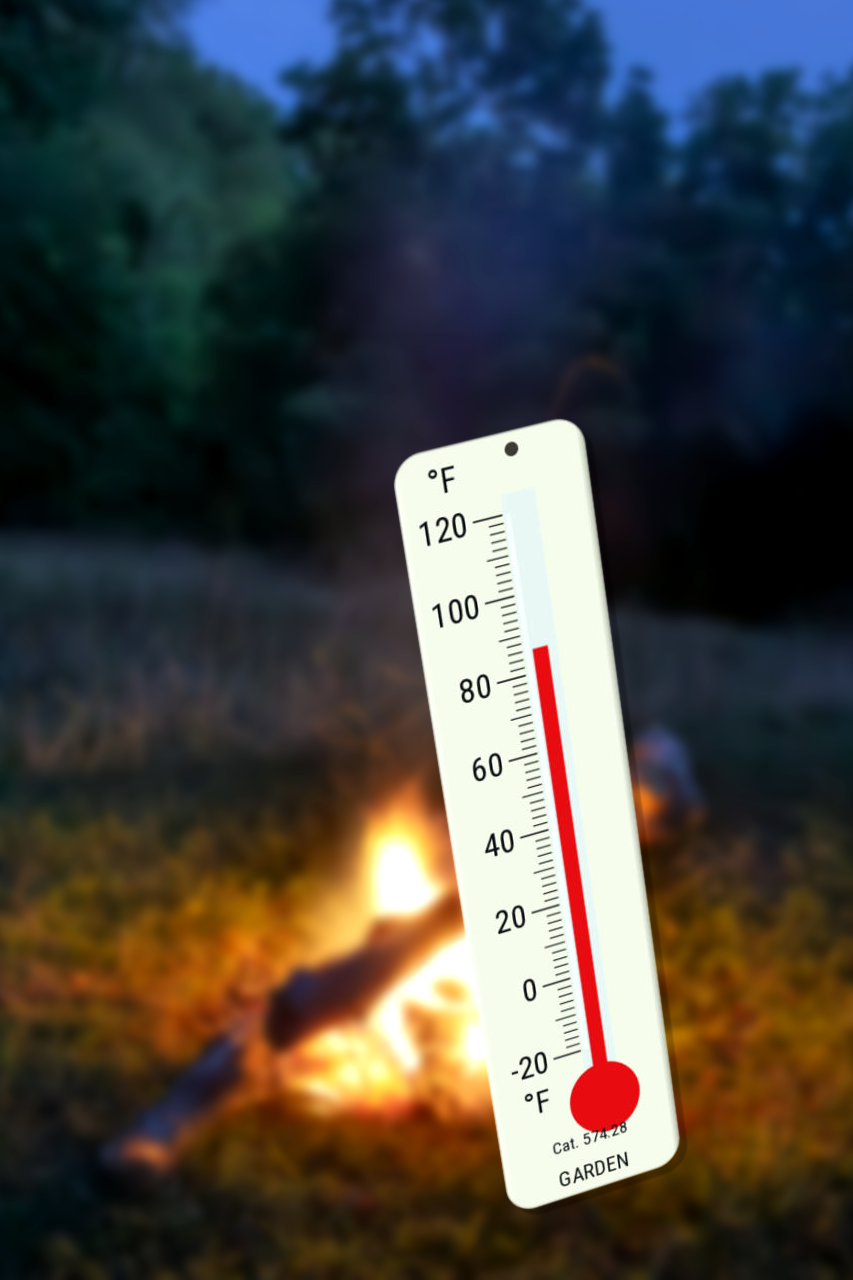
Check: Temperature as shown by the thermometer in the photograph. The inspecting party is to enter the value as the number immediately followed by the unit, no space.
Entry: 86°F
